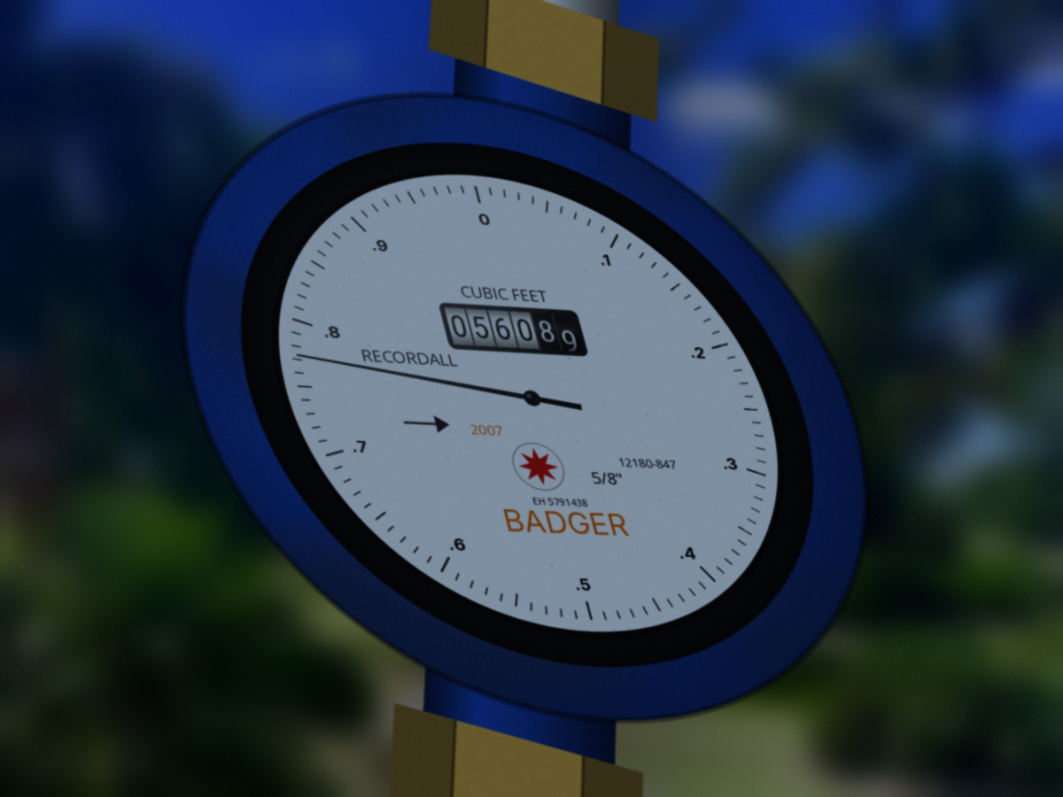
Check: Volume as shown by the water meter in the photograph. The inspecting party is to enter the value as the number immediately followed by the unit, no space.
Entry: 56088.77ft³
